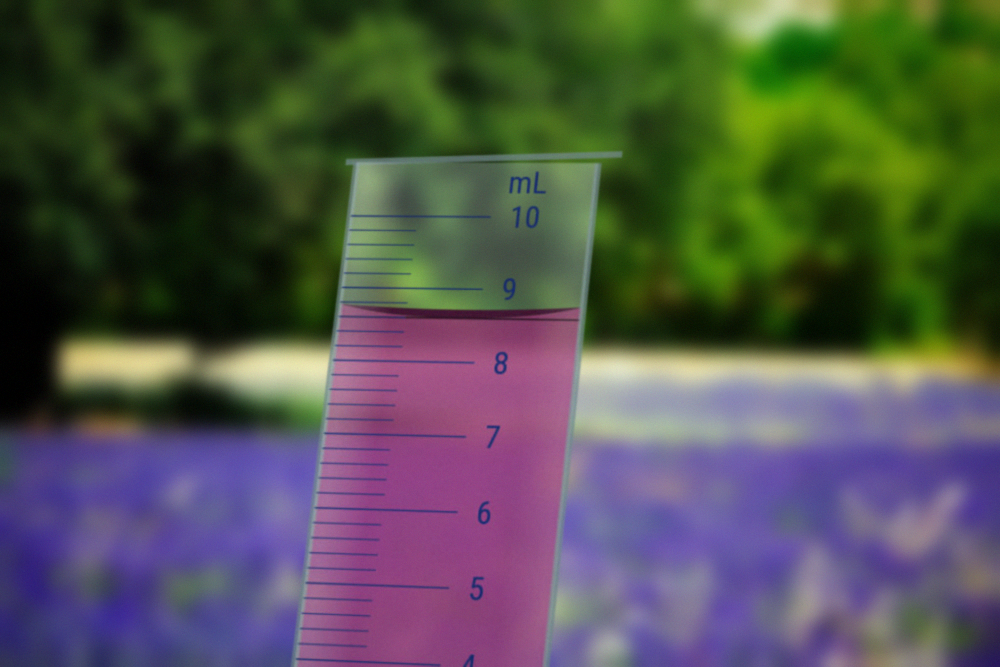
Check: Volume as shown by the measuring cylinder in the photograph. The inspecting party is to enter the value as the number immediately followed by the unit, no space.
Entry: 8.6mL
